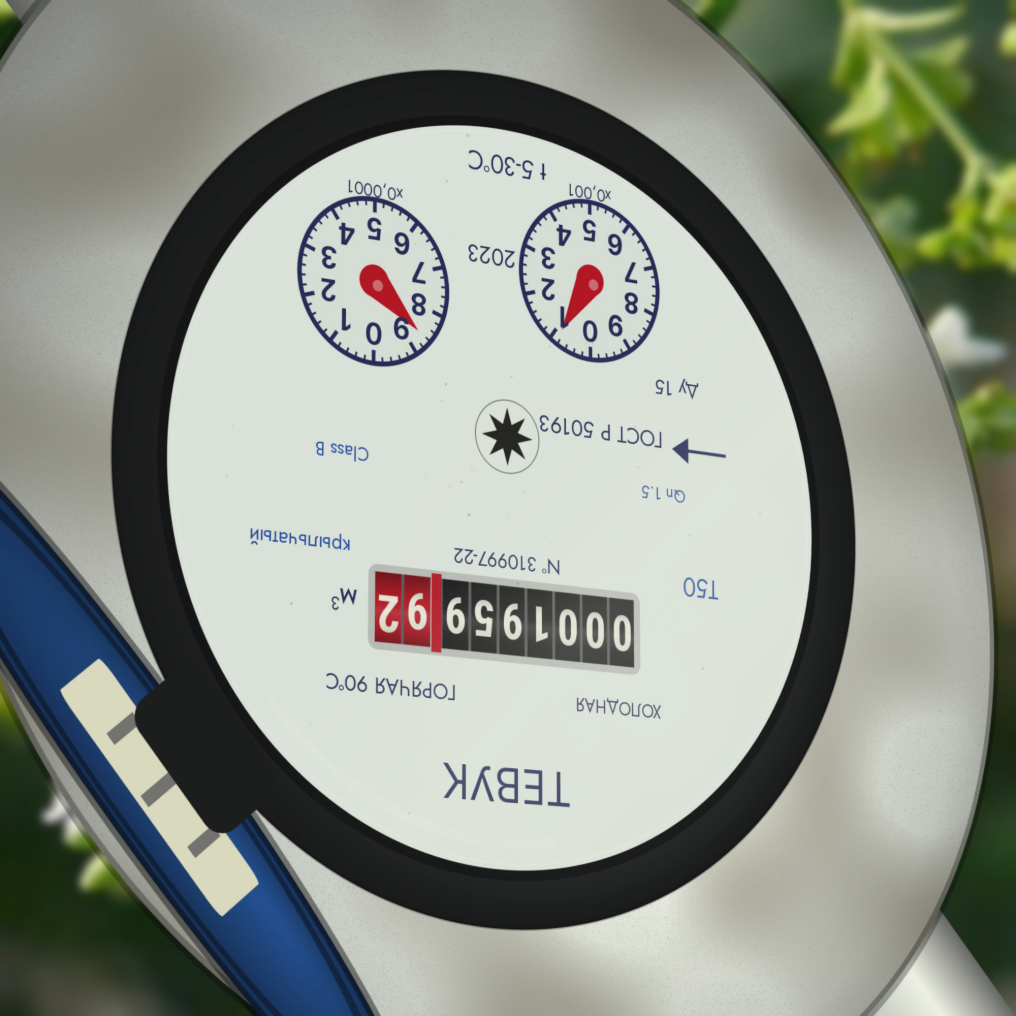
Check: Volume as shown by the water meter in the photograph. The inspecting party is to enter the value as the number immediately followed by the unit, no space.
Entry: 1959.9208m³
